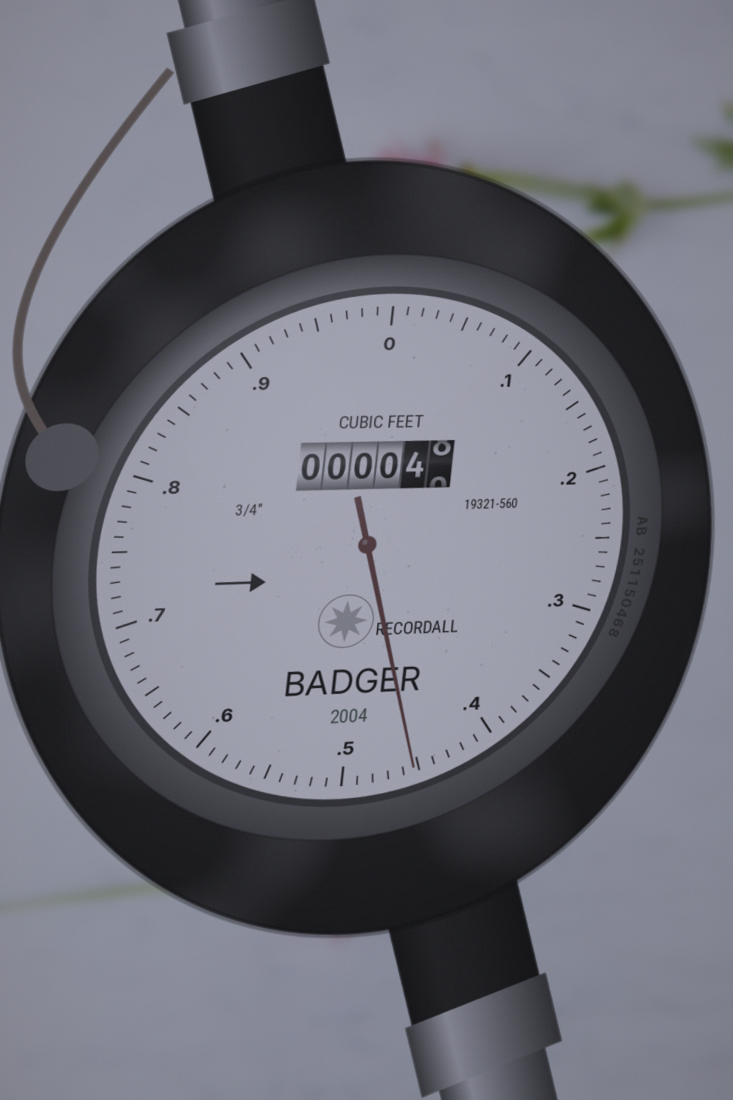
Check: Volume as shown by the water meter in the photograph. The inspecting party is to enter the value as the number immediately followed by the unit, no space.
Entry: 48.45ft³
